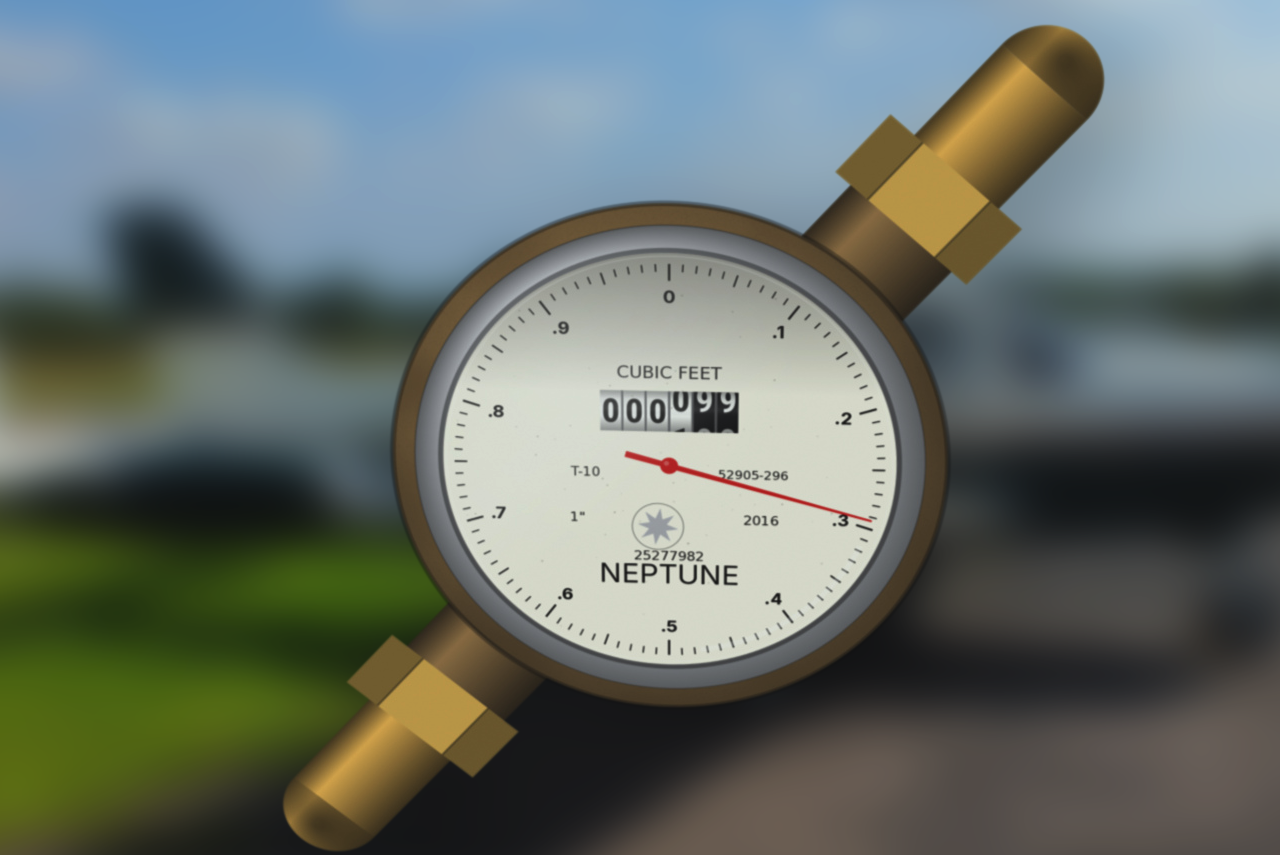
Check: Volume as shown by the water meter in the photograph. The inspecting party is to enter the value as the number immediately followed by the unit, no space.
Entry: 99.29ft³
